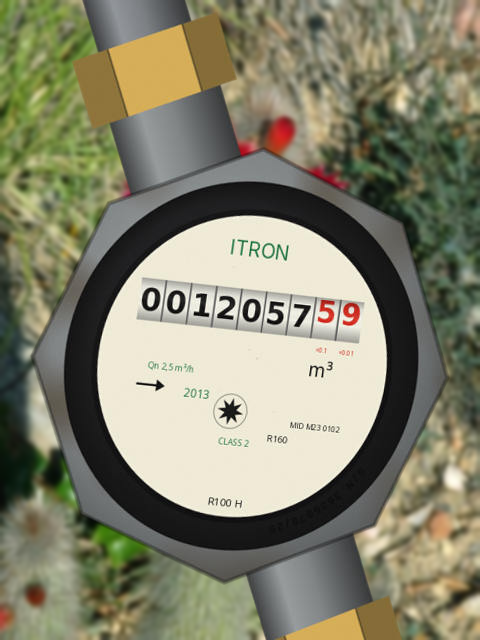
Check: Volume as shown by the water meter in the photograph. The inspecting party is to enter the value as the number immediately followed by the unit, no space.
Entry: 12057.59m³
